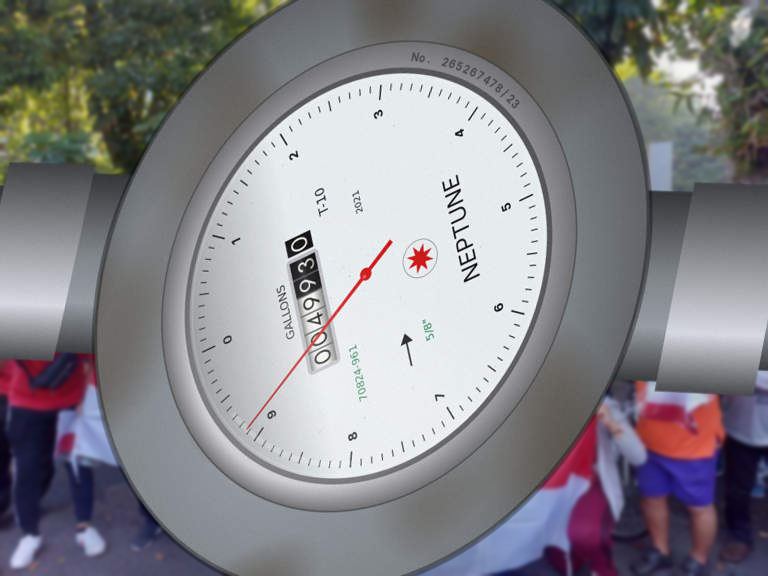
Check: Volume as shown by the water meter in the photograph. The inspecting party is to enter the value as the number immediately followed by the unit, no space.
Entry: 49929.1gal
